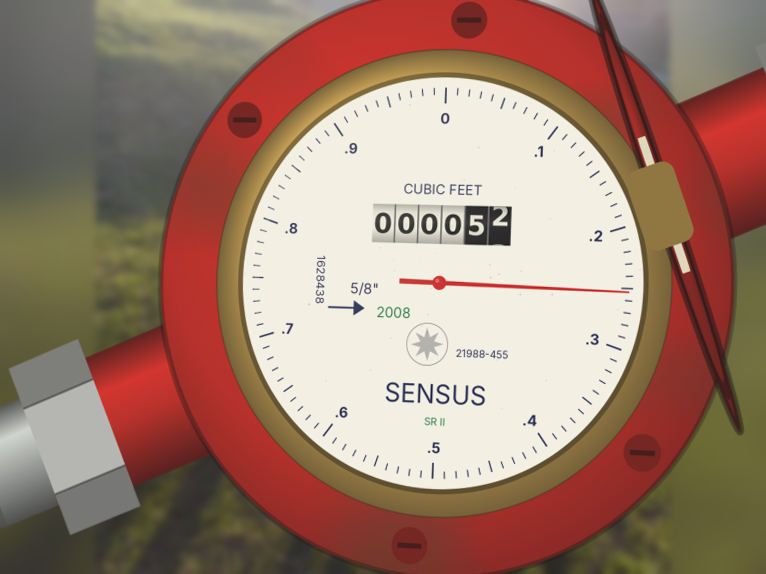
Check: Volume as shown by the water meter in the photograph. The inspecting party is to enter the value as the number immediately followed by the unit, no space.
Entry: 52.25ft³
